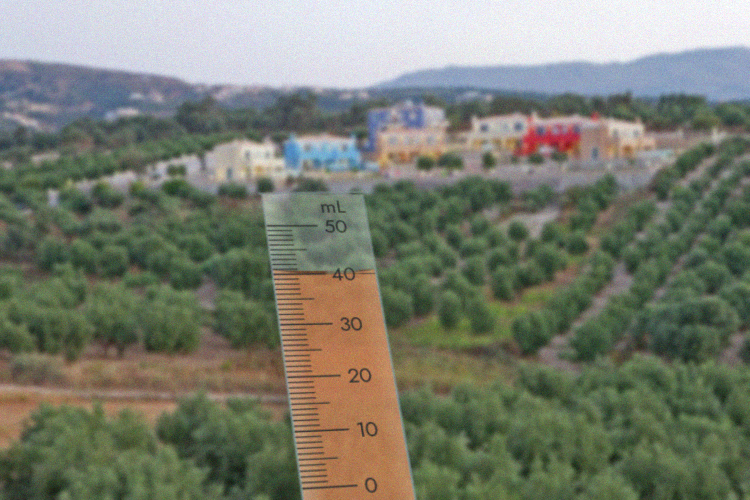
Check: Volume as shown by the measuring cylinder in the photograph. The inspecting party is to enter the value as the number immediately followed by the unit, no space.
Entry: 40mL
